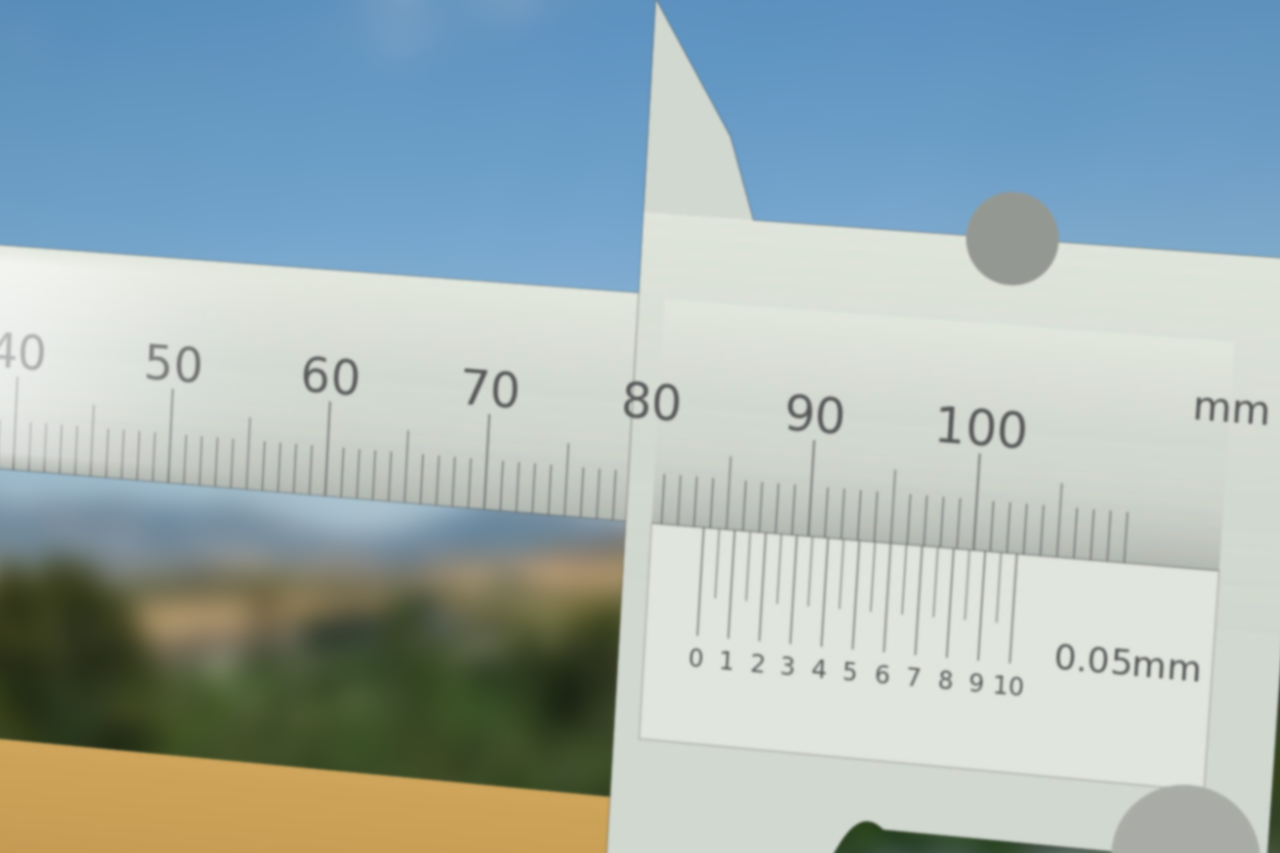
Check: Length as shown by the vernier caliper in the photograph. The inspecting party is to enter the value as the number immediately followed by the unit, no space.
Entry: 83.6mm
